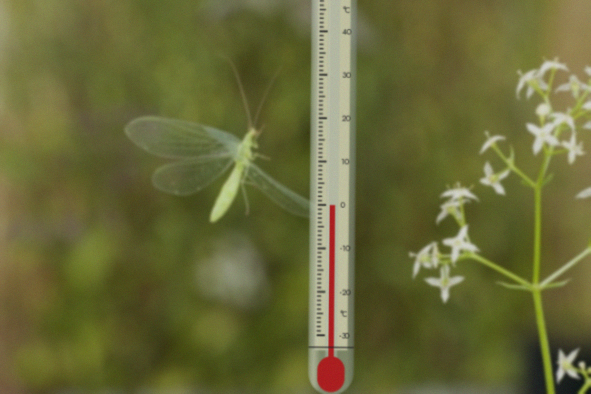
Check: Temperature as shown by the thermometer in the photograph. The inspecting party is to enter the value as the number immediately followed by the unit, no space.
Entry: 0°C
